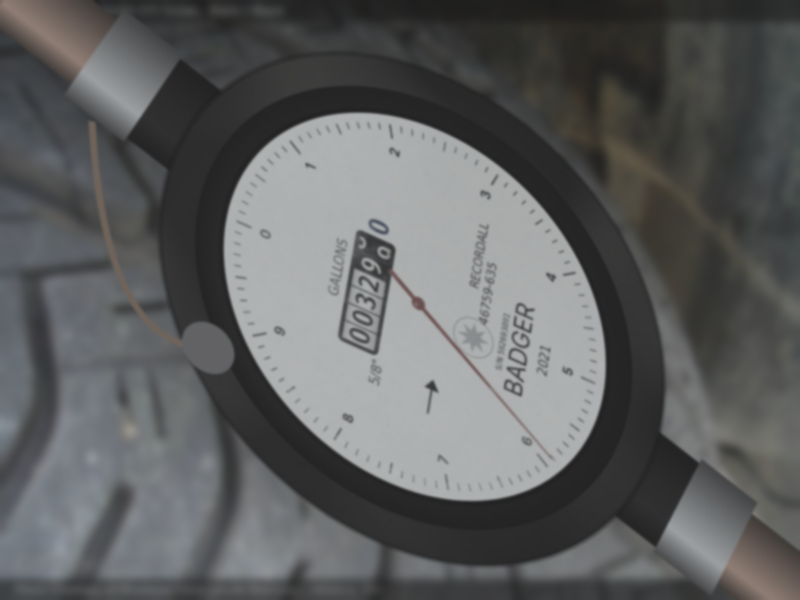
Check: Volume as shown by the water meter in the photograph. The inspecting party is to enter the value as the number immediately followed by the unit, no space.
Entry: 32985.9gal
